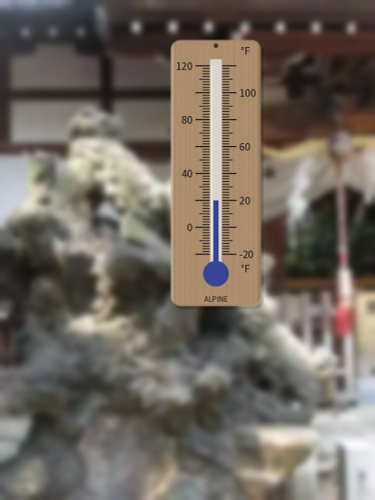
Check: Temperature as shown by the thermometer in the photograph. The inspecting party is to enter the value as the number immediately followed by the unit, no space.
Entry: 20°F
